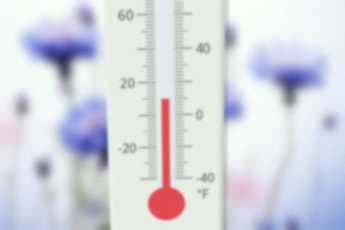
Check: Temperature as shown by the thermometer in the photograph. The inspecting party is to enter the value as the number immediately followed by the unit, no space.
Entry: 10°F
